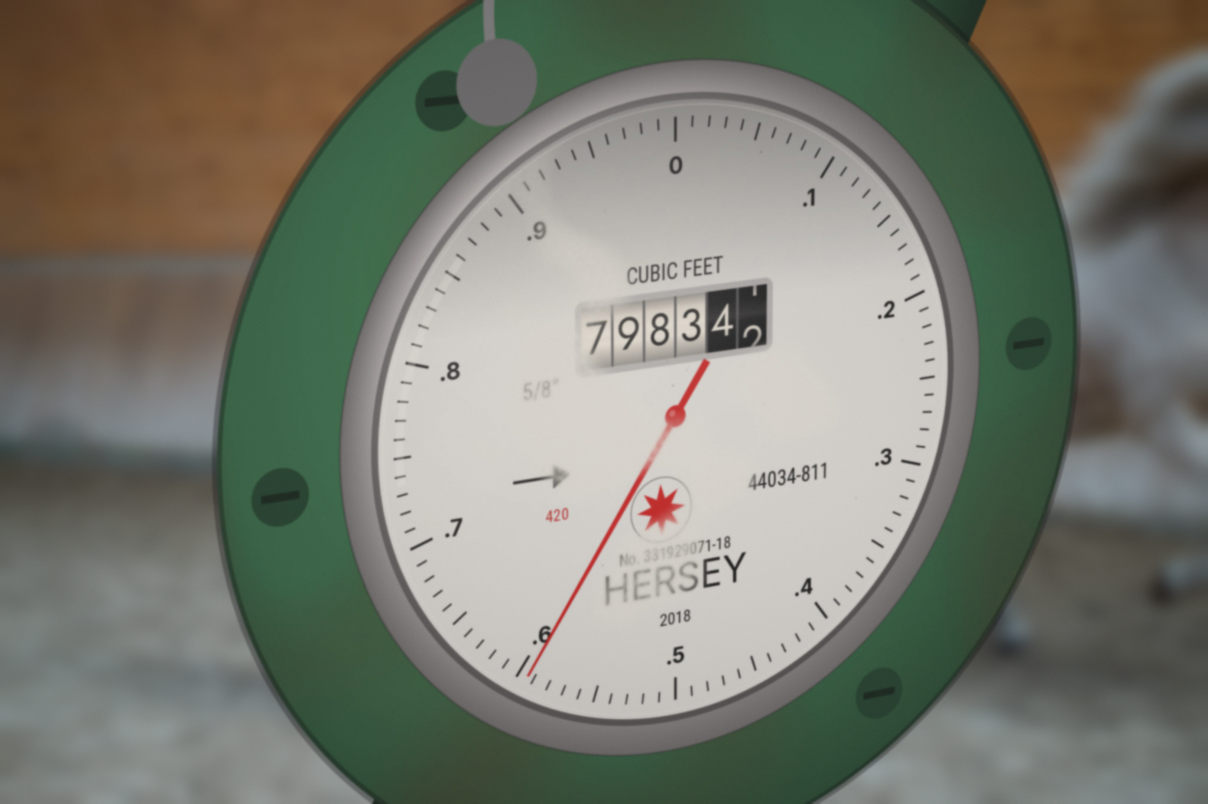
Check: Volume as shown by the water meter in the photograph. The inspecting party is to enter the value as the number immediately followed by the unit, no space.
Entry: 798341.59ft³
